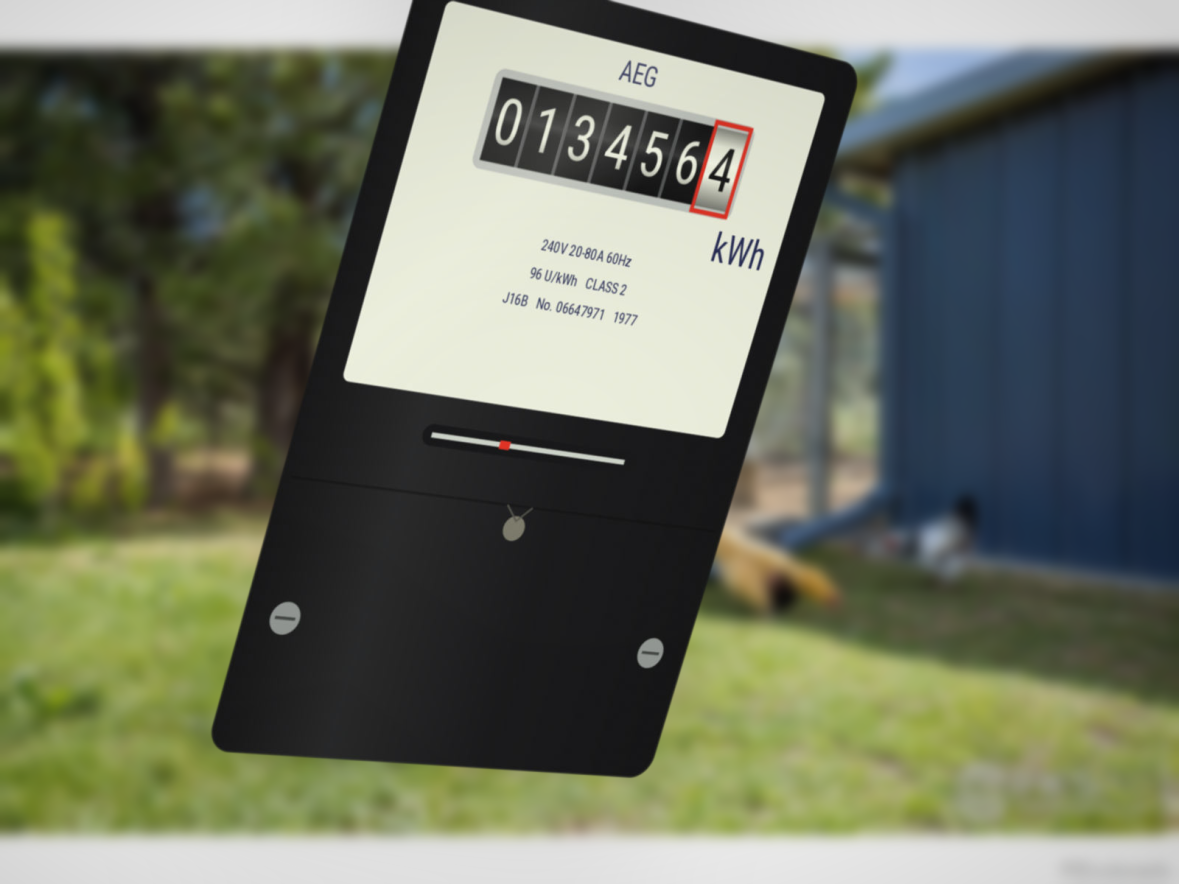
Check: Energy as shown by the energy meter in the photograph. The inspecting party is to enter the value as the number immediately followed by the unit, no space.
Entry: 13456.4kWh
